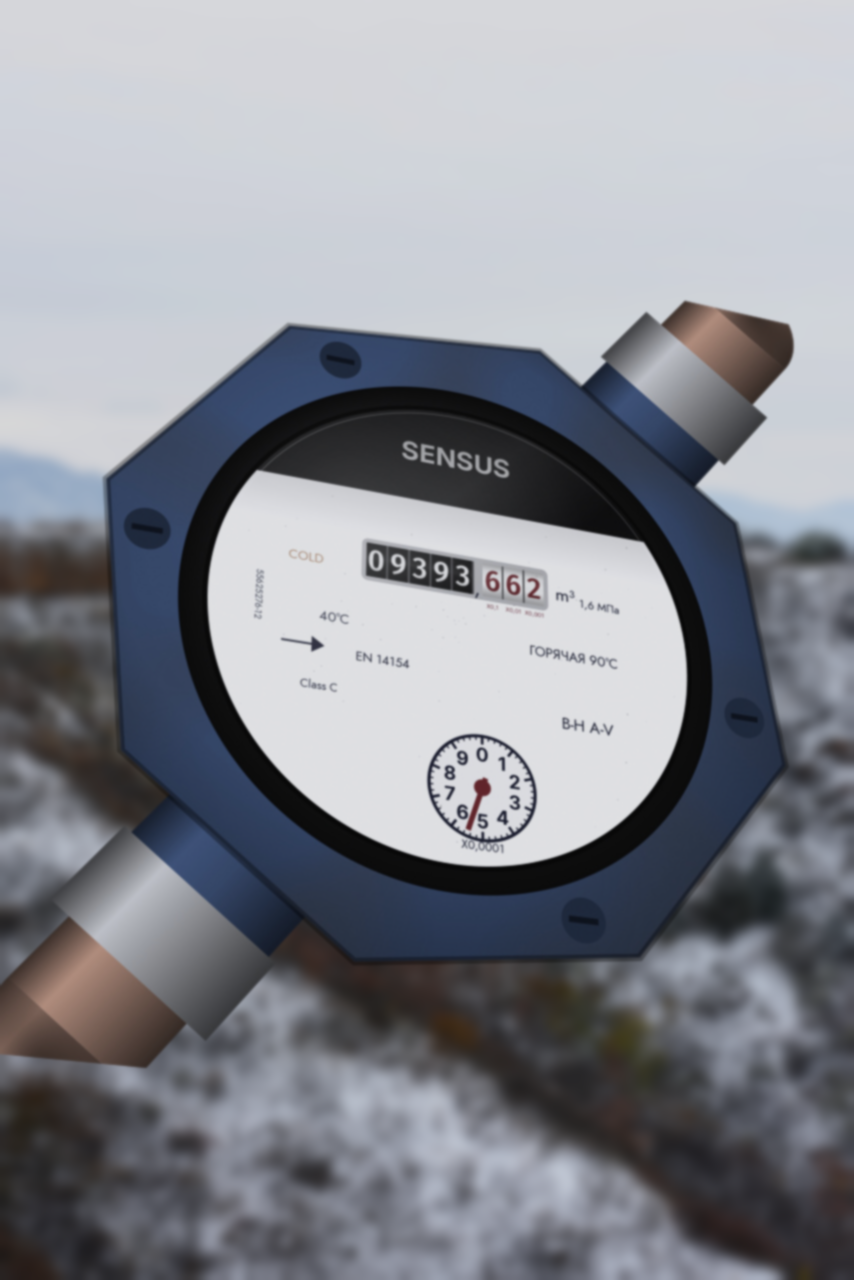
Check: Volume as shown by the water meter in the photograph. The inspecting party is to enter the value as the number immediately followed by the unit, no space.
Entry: 9393.6625m³
